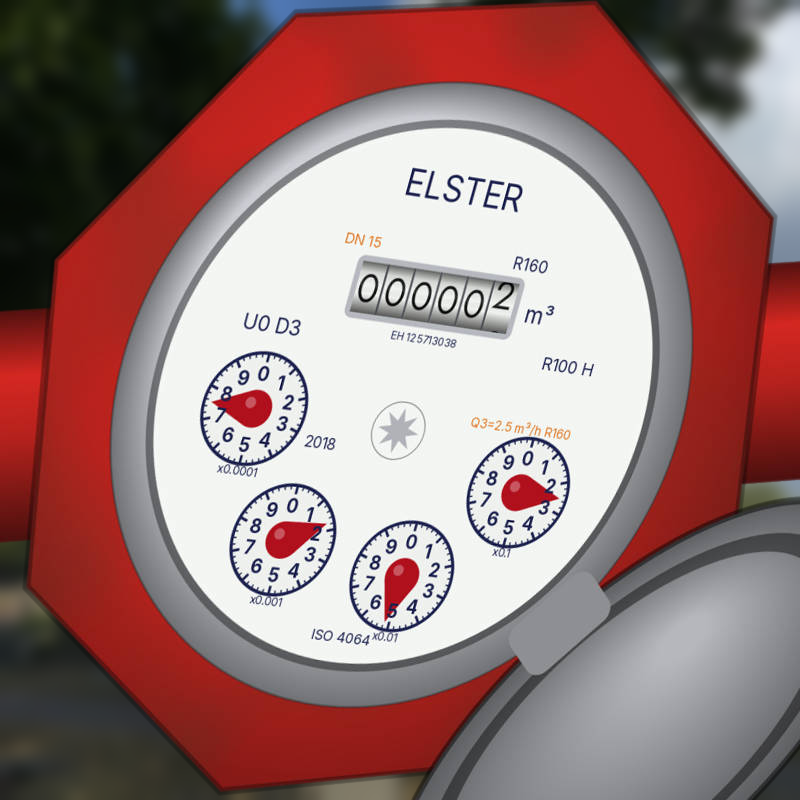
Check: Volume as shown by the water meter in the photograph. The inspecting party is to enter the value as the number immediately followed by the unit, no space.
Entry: 2.2517m³
